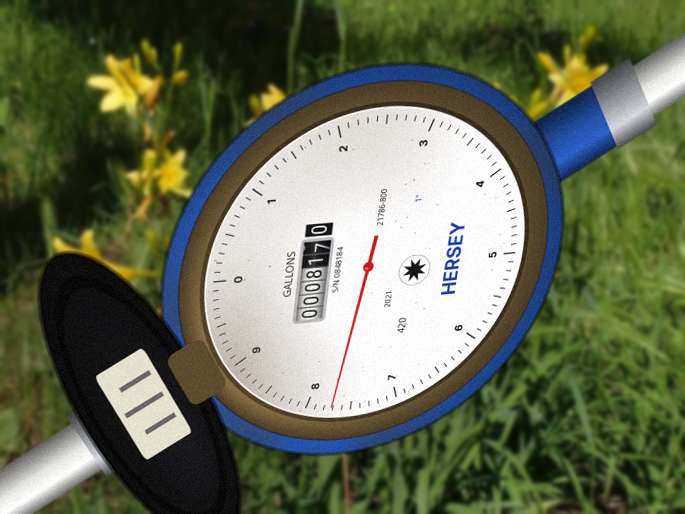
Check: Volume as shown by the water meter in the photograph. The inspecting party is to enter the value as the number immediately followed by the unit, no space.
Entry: 8167.7gal
